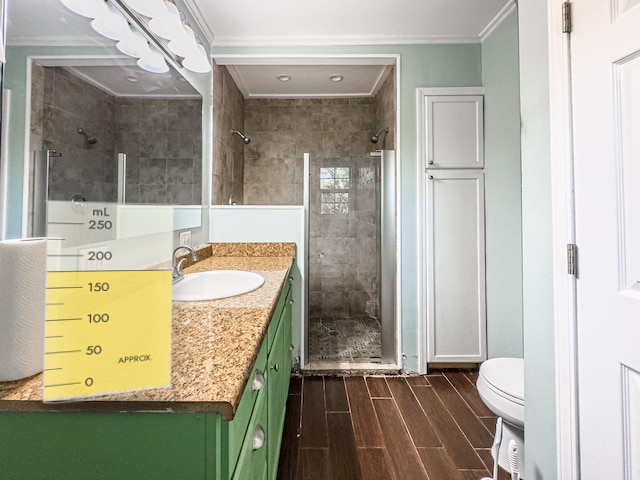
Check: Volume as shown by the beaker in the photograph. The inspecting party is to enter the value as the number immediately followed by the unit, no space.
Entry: 175mL
